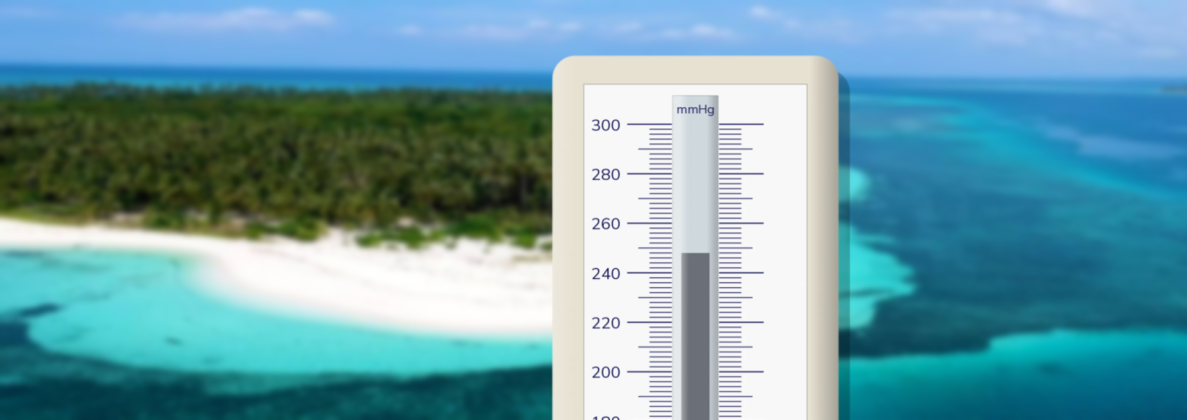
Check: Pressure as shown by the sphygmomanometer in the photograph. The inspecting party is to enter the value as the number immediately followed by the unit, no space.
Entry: 248mmHg
